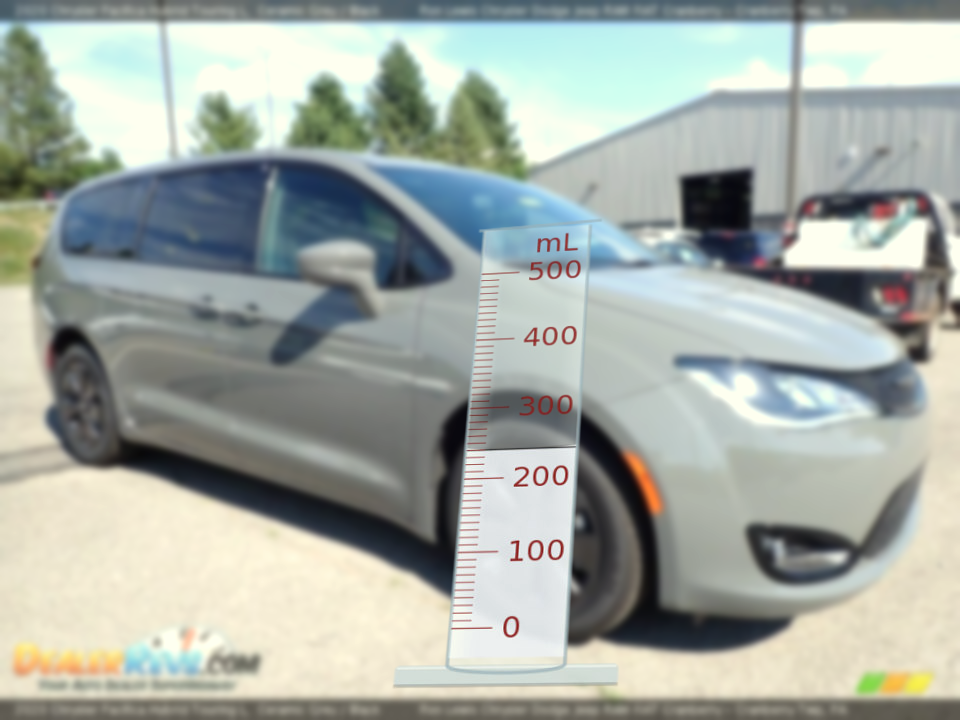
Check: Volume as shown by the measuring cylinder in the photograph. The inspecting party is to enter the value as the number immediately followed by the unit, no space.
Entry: 240mL
